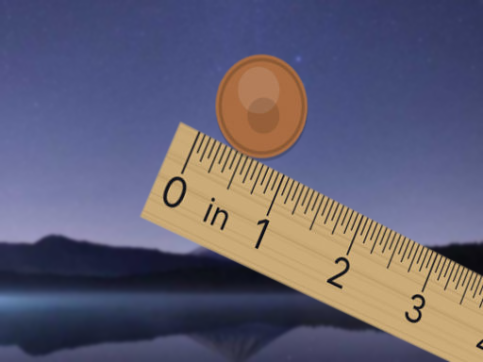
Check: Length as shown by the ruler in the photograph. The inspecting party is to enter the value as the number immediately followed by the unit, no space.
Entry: 1in
